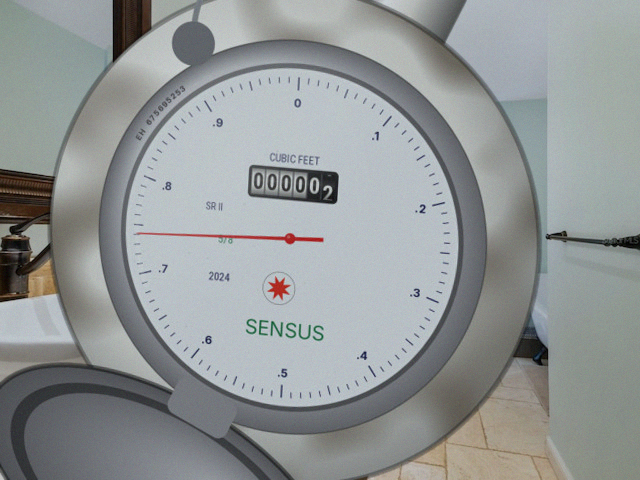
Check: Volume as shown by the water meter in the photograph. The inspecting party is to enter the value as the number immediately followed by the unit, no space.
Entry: 1.74ft³
